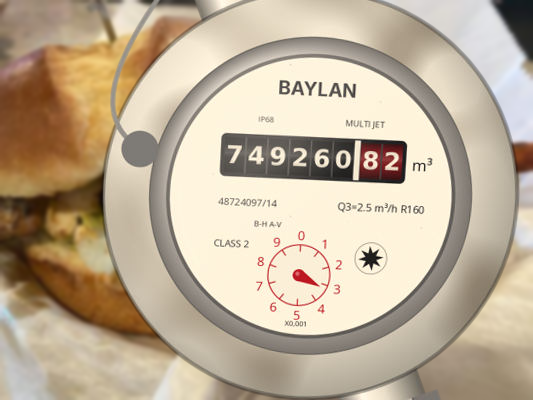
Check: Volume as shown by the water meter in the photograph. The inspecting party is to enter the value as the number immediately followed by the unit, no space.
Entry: 749260.823m³
